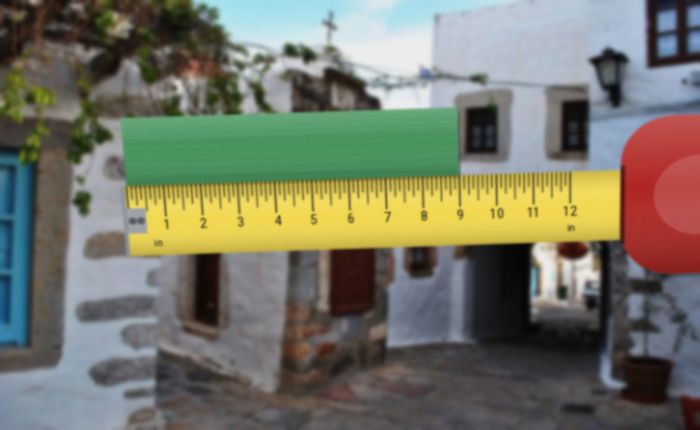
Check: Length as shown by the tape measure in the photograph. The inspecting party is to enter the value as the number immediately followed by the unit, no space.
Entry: 9in
